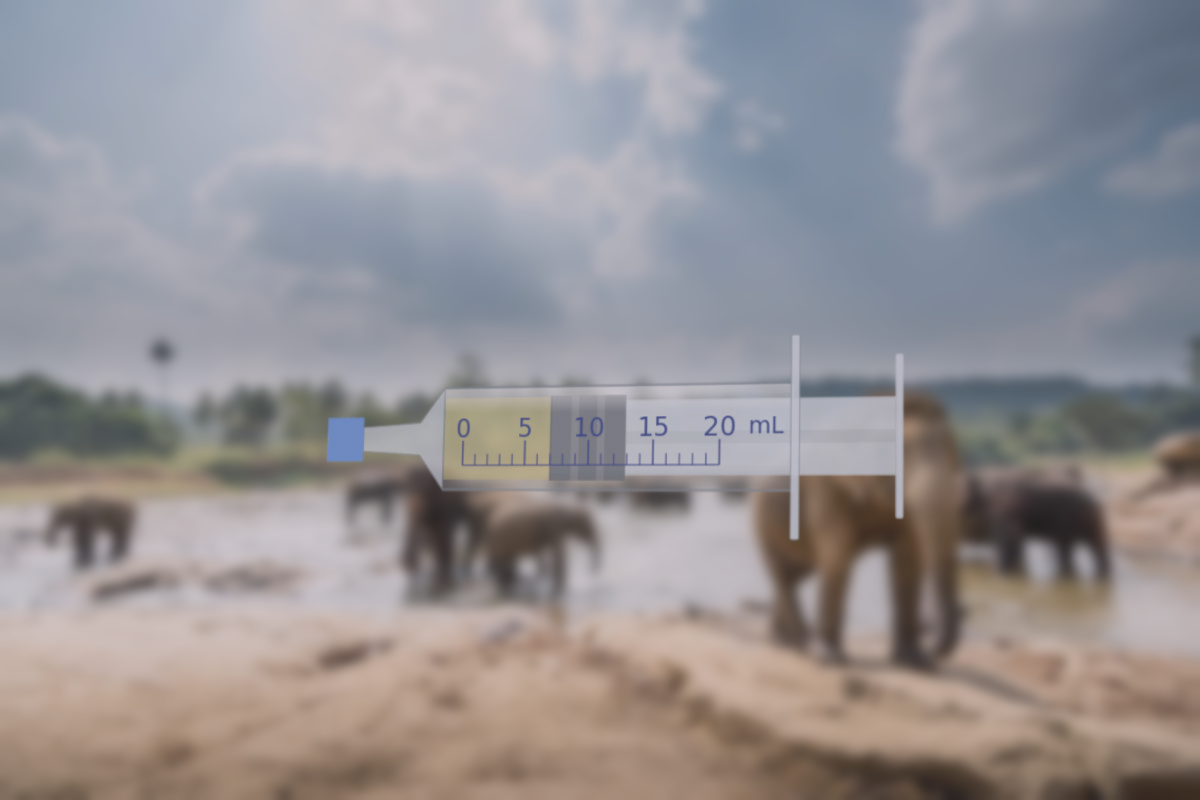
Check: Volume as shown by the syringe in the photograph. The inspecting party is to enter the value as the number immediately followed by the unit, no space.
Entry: 7mL
